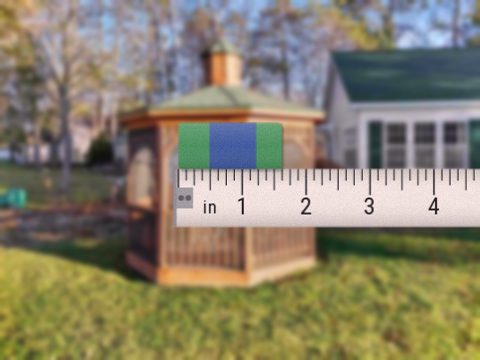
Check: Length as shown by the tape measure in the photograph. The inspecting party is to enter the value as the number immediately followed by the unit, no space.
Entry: 1.625in
